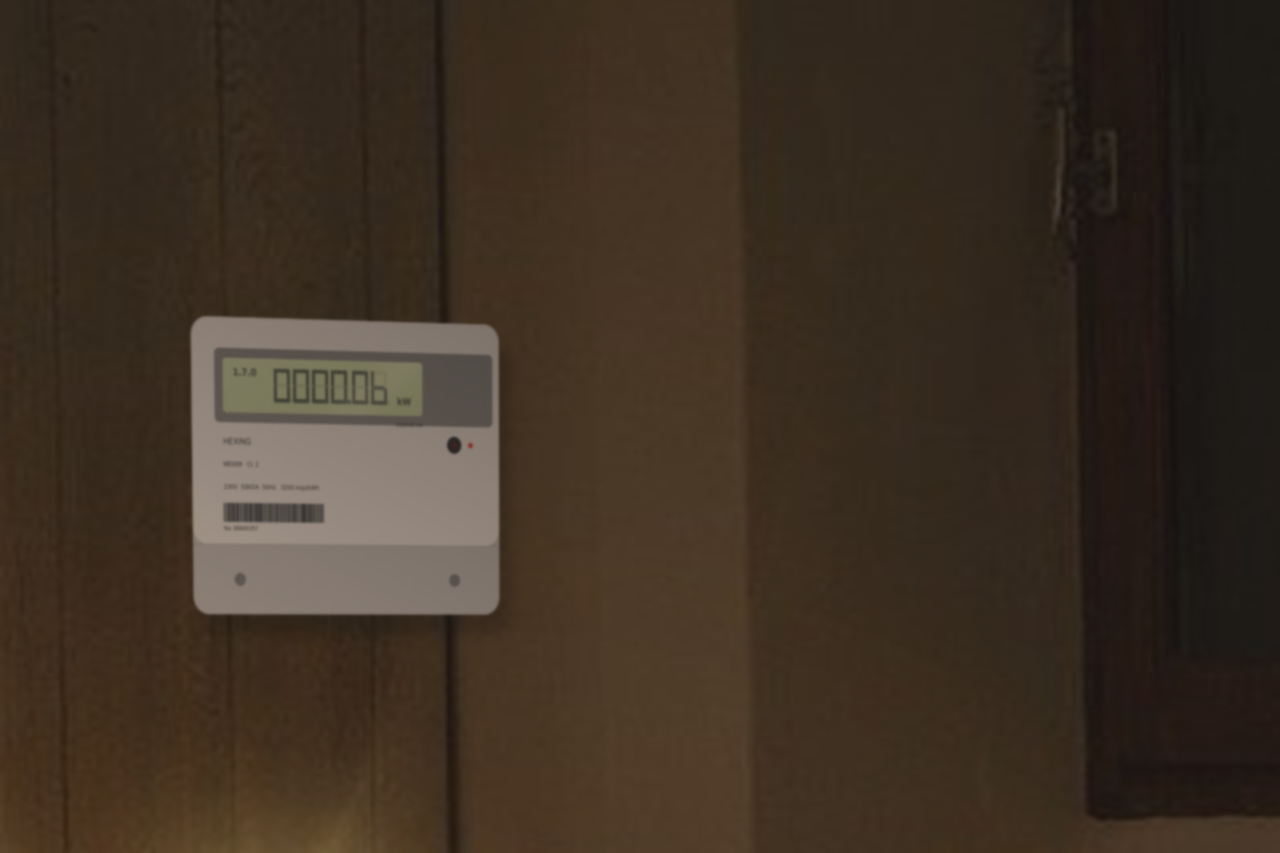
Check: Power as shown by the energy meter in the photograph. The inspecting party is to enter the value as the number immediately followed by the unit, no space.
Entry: 0.06kW
